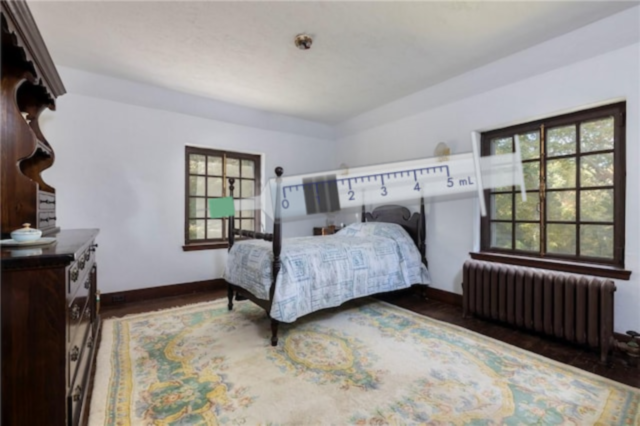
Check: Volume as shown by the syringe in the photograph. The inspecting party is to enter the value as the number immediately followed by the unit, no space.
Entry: 0.6mL
